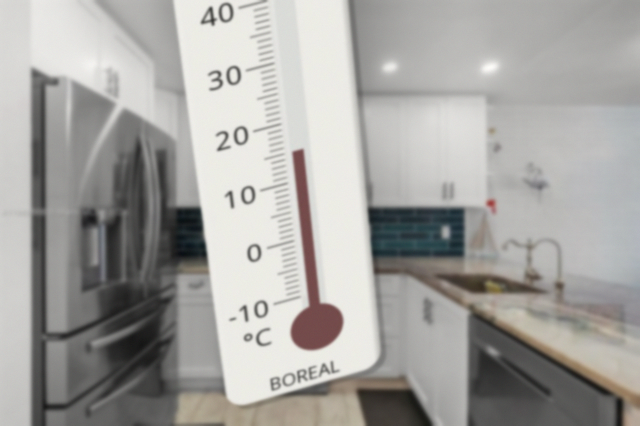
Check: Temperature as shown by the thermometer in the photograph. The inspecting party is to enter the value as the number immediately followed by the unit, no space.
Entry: 15°C
